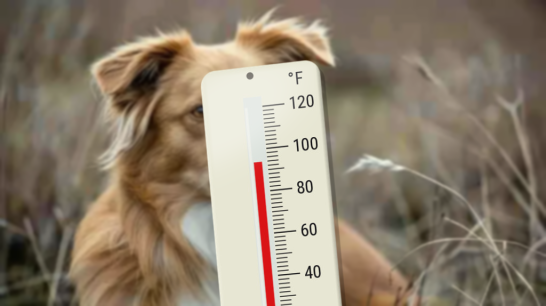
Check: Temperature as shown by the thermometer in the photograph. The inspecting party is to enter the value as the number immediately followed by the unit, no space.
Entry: 94°F
